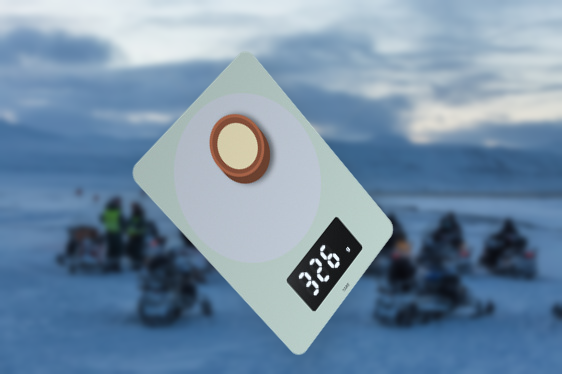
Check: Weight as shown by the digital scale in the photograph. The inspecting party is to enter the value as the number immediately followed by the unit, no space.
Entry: 326g
